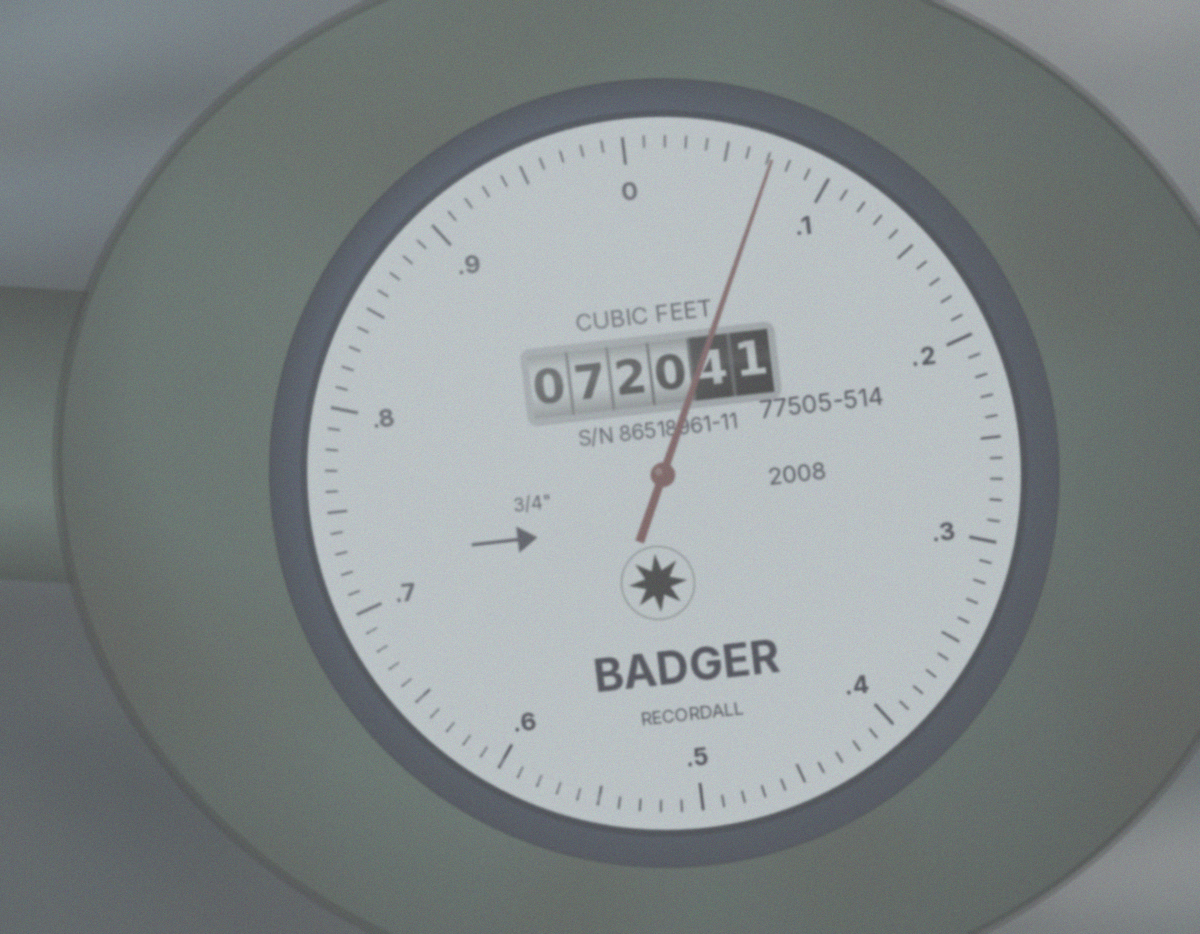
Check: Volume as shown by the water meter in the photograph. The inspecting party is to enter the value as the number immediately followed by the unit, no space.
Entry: 72041.07ft³
